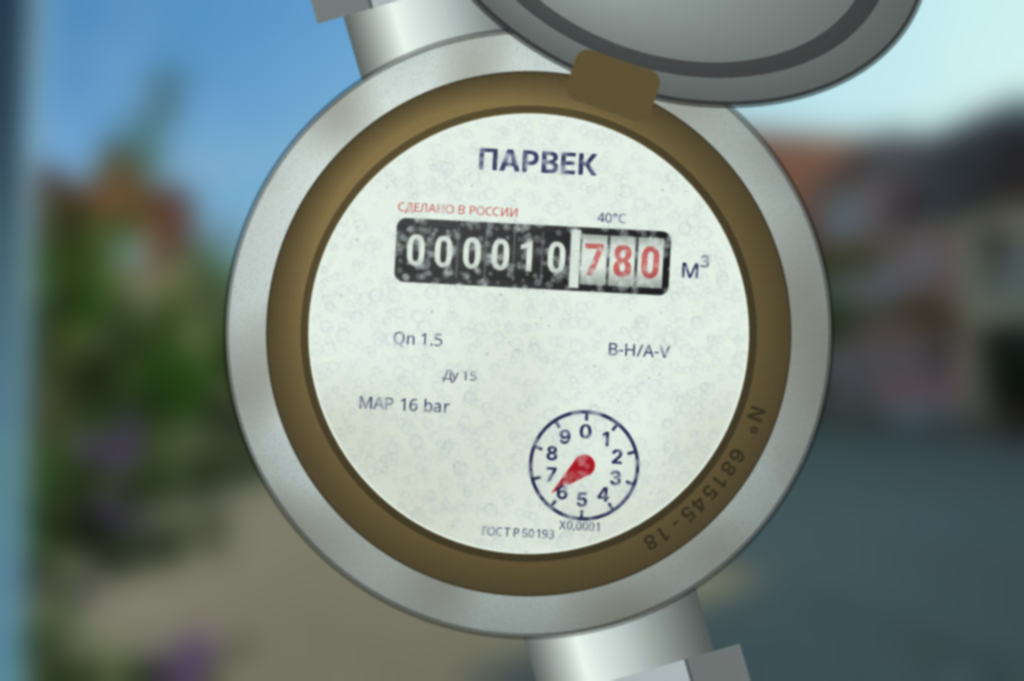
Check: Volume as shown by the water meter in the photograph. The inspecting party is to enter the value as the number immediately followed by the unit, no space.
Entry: 10.7806m³
